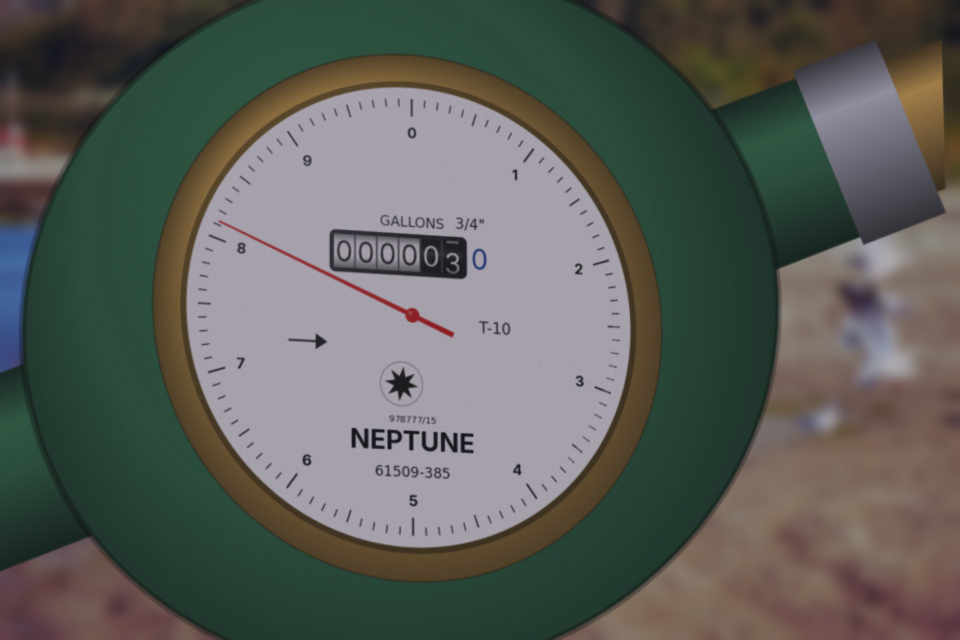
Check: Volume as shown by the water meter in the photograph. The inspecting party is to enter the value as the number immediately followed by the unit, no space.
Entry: 28.1gal
